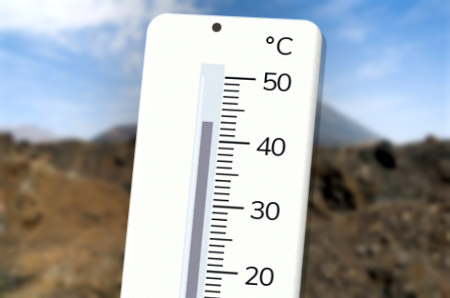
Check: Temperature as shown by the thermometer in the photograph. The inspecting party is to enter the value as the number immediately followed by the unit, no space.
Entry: 43°C
